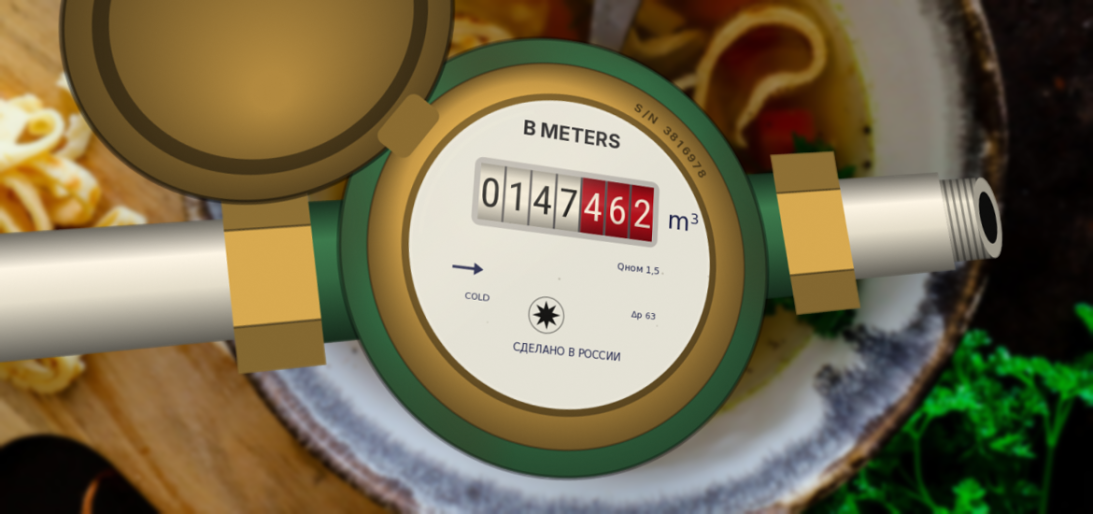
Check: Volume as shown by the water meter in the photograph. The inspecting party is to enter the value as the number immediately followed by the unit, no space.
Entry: 147.462m³
